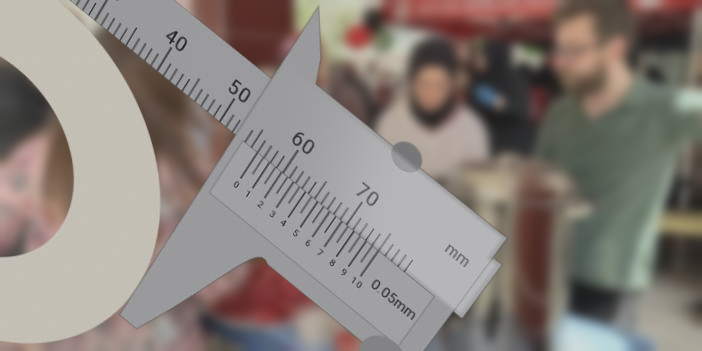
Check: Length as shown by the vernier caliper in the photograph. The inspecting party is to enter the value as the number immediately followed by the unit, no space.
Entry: 56.0mm
